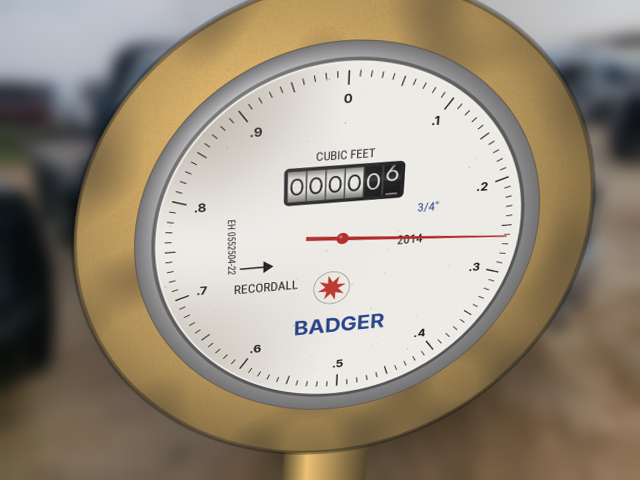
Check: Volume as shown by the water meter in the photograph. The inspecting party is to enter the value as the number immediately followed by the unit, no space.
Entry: 6.26ft³
